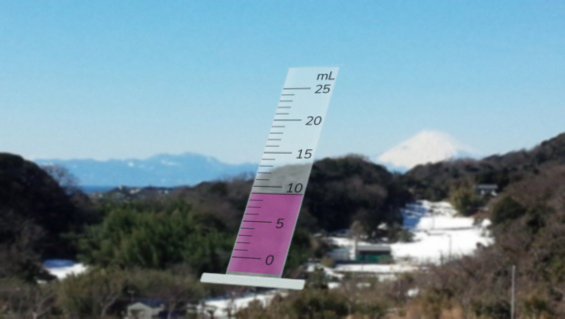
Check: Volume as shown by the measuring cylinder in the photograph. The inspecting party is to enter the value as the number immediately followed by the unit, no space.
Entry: 9mL
